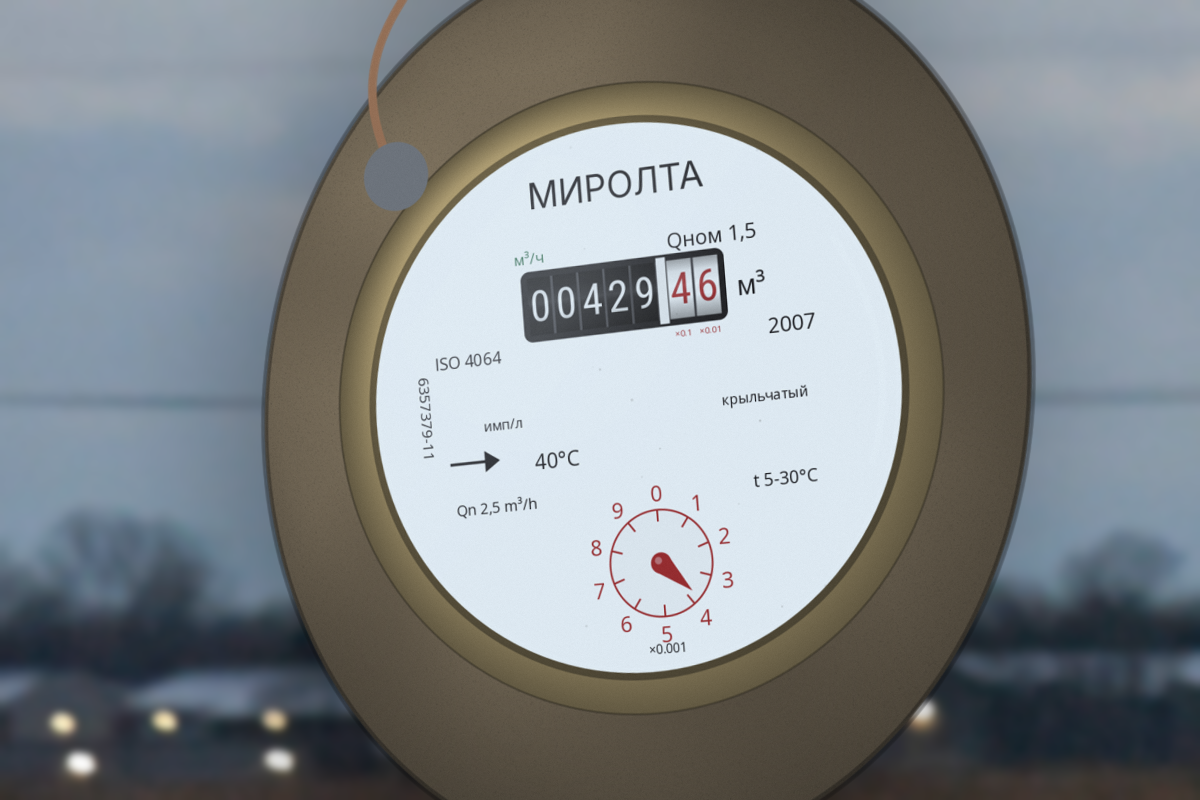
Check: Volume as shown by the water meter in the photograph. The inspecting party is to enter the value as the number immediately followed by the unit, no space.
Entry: 429.463m³
